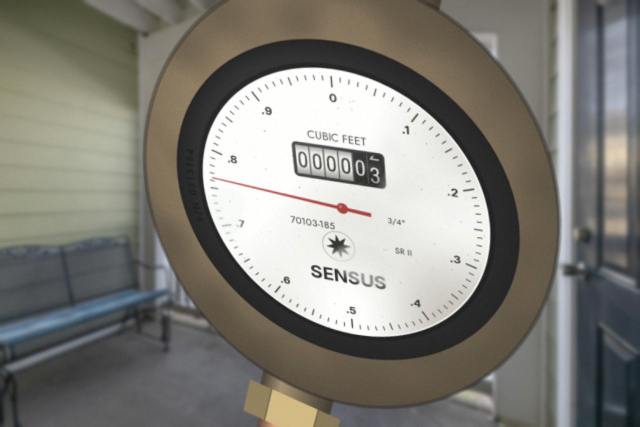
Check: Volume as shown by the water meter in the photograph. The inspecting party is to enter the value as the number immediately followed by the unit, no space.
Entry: 2.76ft³
